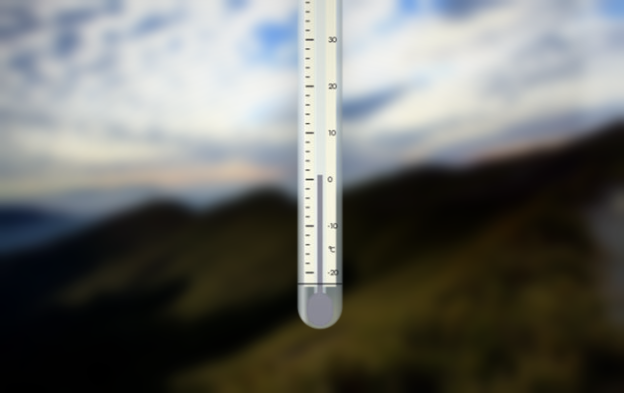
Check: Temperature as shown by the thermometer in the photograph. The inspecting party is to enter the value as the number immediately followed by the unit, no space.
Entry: 1°C
